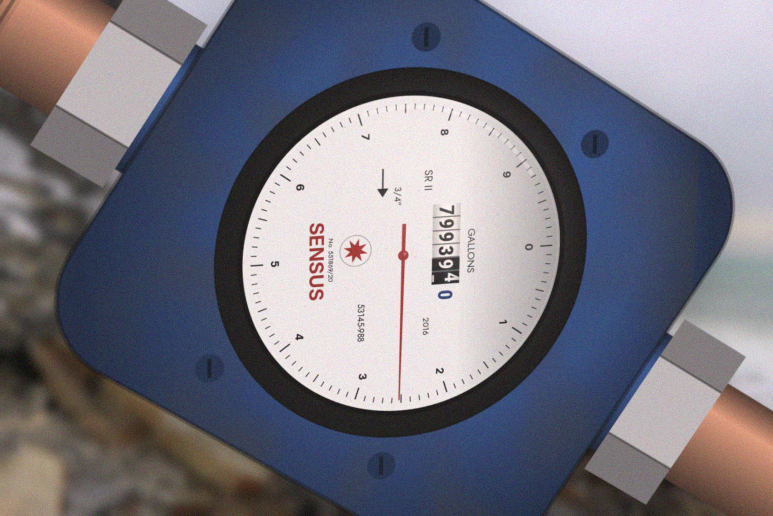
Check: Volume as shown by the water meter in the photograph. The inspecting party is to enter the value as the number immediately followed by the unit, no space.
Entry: 7993942.5gal
